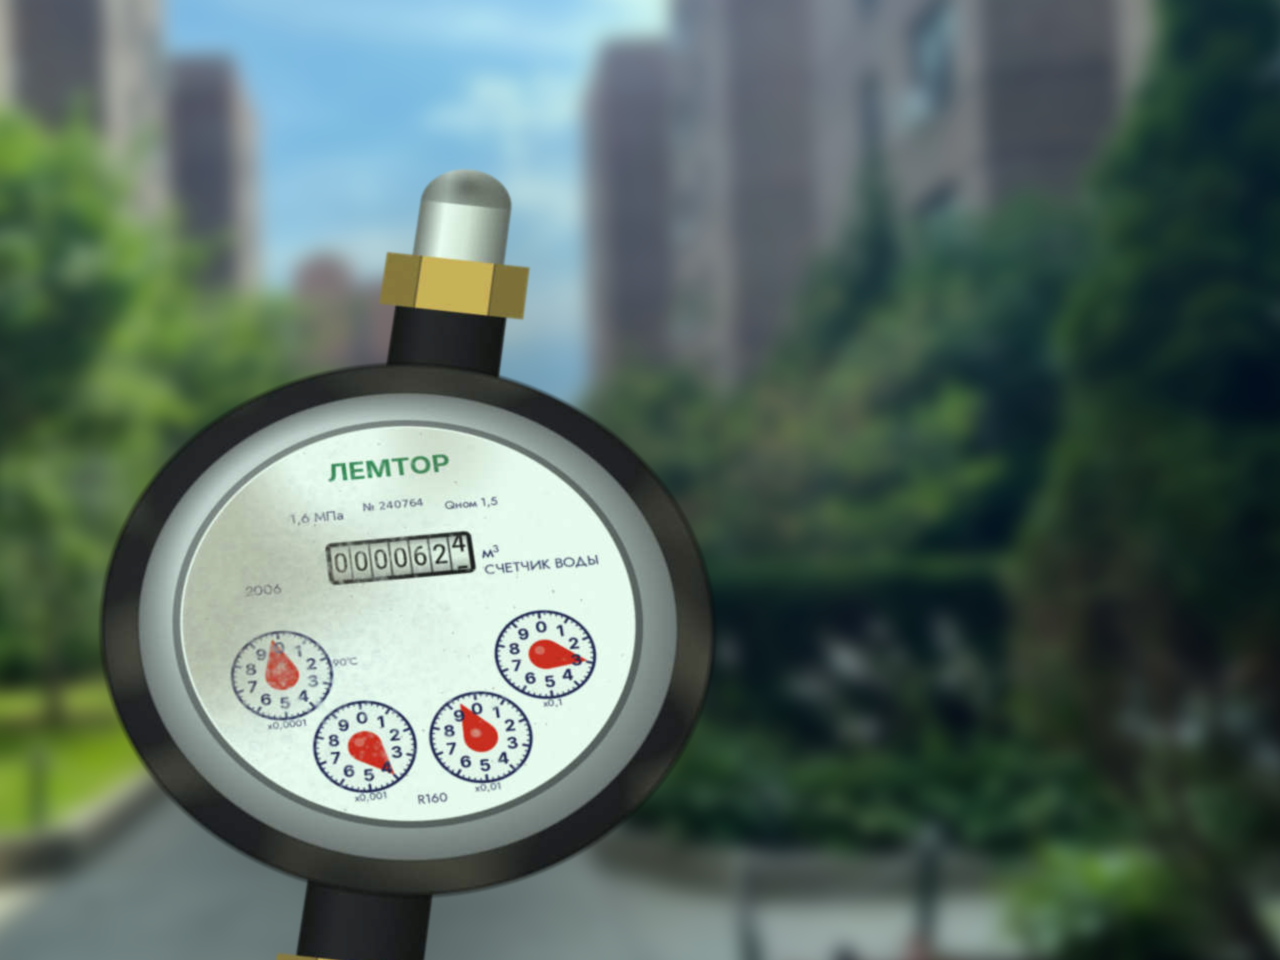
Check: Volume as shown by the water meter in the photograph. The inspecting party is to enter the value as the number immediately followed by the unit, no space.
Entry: 624.2939m³
